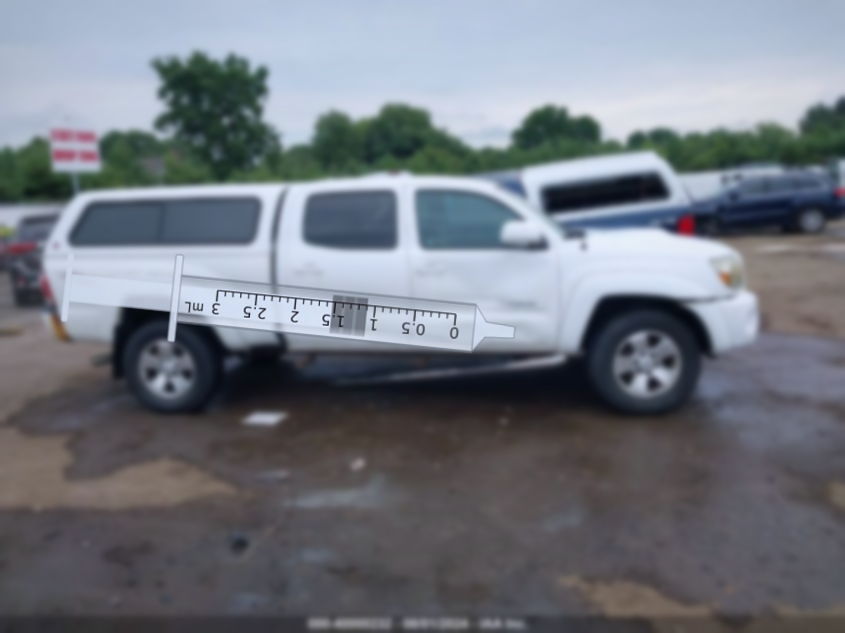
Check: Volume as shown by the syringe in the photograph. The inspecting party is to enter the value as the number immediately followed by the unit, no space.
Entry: 1.1mL
